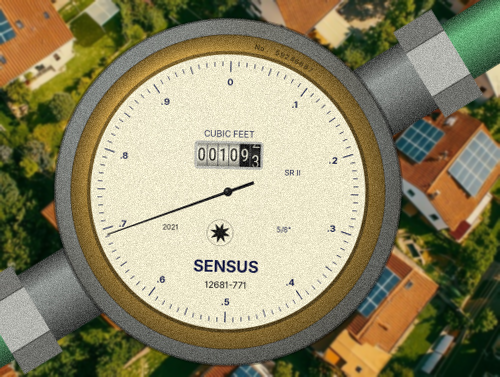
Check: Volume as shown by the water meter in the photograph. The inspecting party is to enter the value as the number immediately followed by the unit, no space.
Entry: 1092.69ft³
